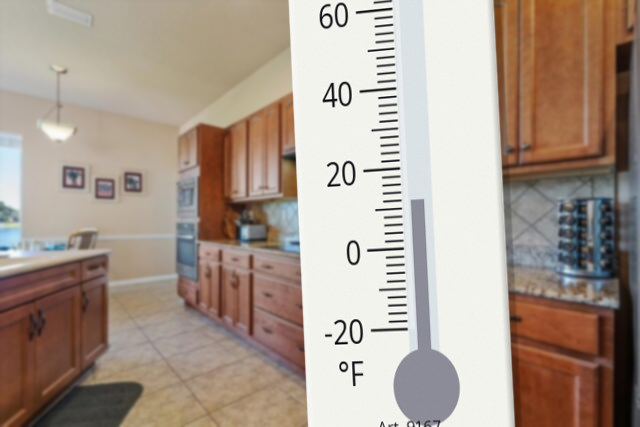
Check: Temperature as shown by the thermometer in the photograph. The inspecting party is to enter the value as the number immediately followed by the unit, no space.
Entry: 12°F
